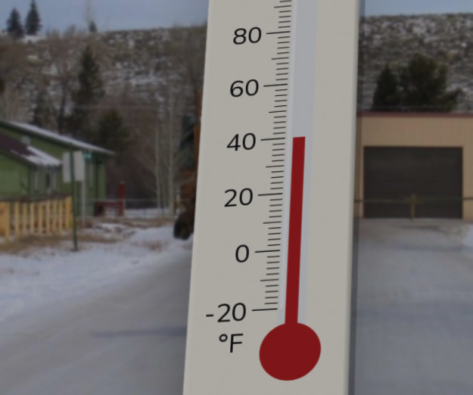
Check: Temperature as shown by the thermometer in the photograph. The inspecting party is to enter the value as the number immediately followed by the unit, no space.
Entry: 40°F
